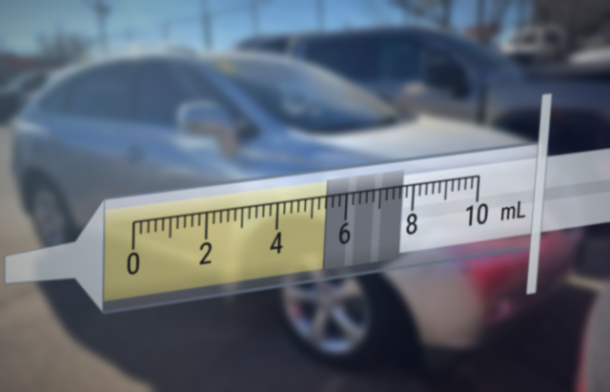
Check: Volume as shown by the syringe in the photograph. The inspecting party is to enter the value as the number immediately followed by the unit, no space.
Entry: 5.4mL
